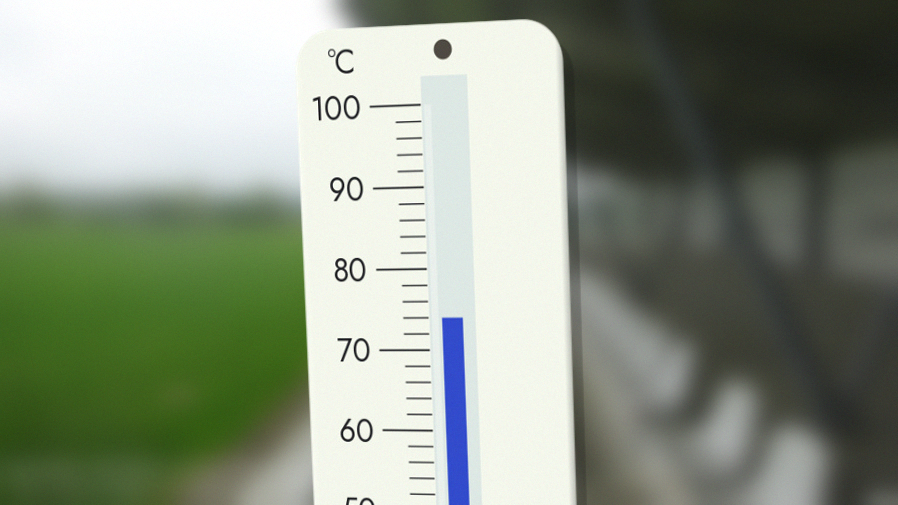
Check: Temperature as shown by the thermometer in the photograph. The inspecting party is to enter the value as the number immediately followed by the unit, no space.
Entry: 74°C
